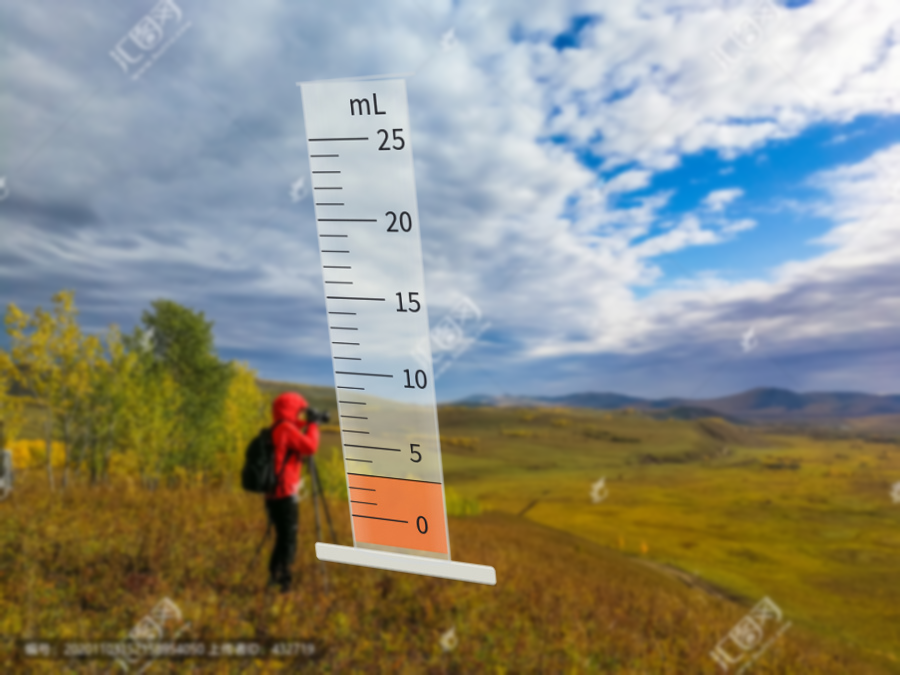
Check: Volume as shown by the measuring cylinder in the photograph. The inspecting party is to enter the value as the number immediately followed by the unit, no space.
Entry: 3mL
